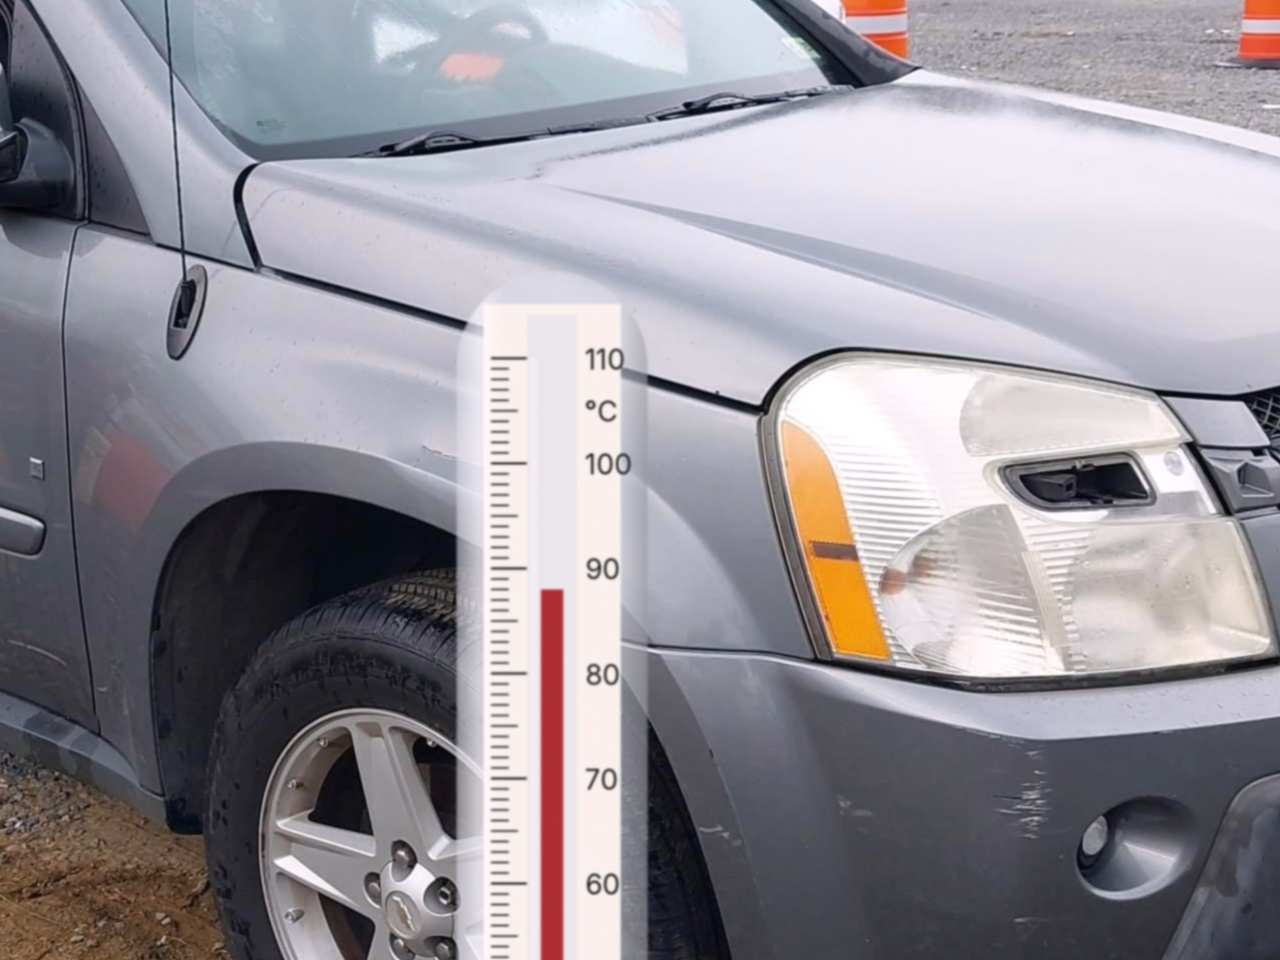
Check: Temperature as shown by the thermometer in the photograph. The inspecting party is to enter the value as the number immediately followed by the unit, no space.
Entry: 88°C
